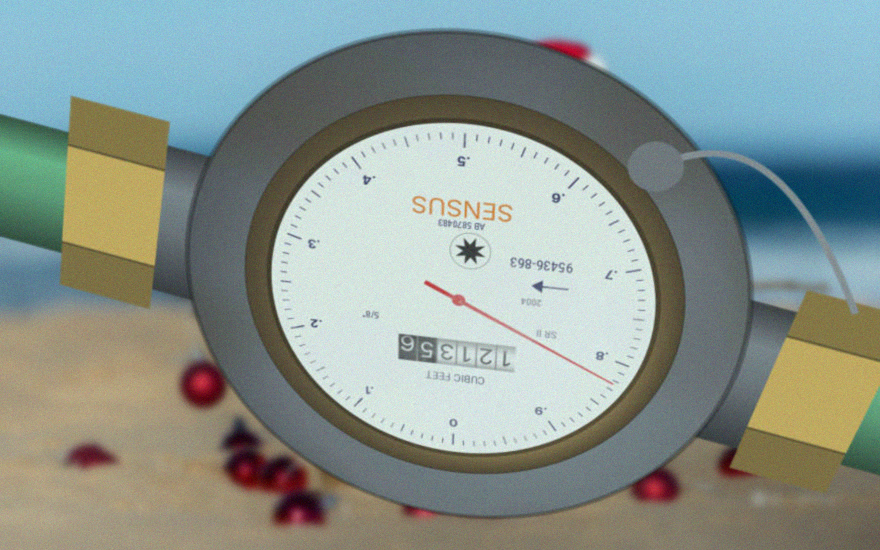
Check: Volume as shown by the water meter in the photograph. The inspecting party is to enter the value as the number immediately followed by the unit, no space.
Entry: 121355.82ft³
